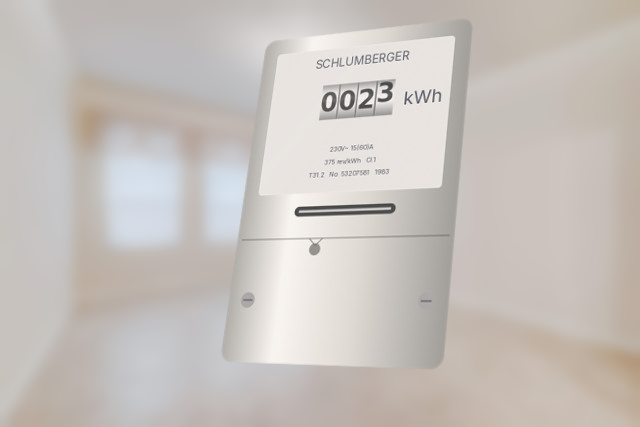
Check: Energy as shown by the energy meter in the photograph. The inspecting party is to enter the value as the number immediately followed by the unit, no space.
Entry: 23kWh
